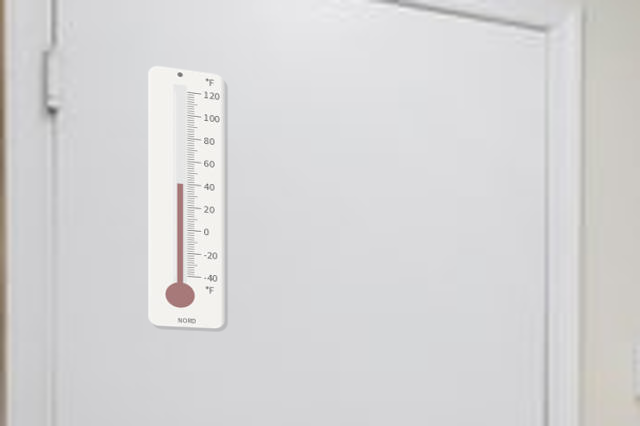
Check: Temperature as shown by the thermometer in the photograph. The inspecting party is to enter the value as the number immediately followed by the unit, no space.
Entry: 40°F
